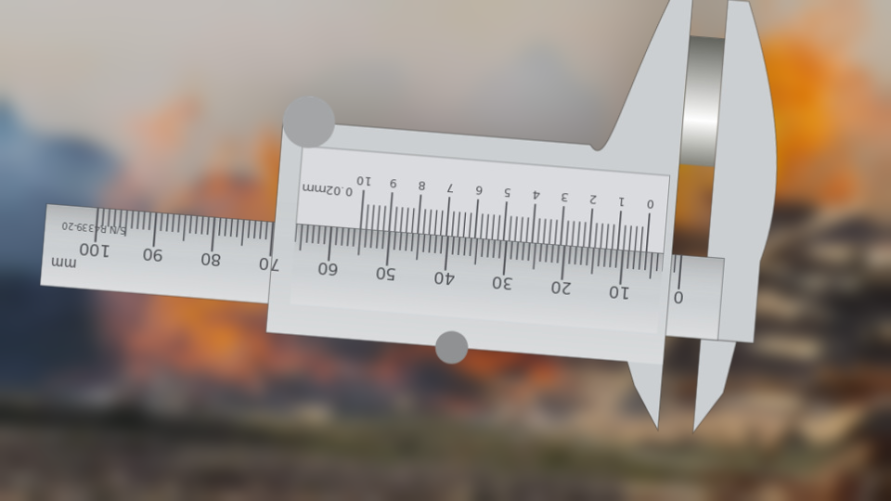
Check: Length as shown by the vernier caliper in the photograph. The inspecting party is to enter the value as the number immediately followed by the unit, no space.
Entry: 6.0mm
